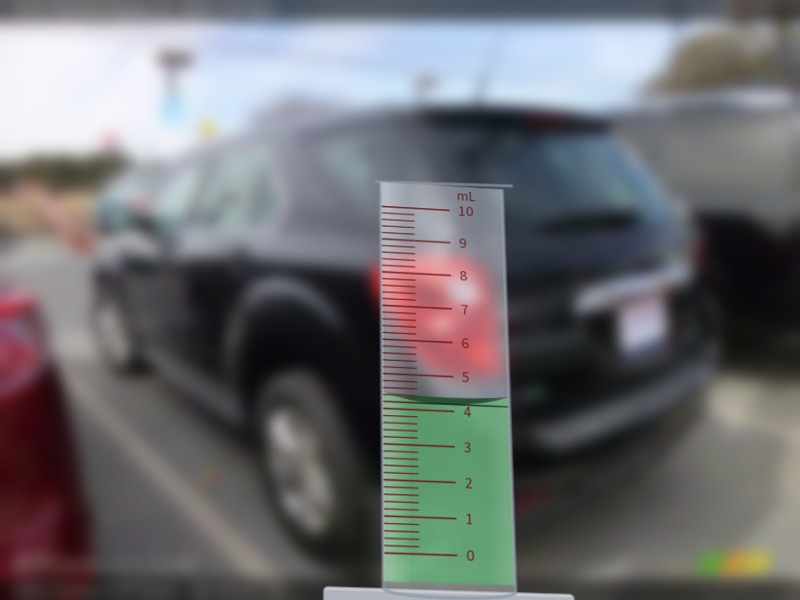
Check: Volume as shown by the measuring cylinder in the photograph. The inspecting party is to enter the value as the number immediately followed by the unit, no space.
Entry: 4.2mL
